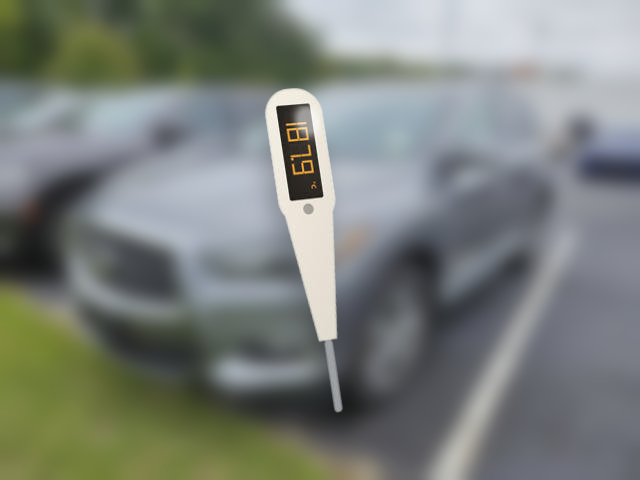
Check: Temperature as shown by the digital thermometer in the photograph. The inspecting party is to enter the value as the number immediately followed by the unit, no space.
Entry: 187.9°C
